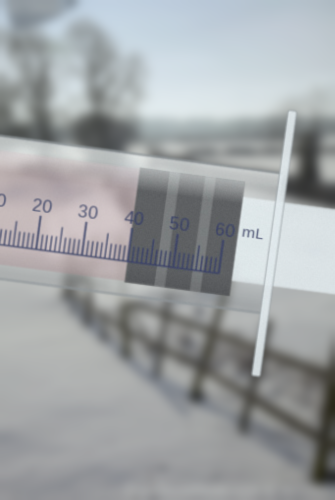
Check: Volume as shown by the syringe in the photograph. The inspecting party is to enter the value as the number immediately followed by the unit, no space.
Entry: 40mL
